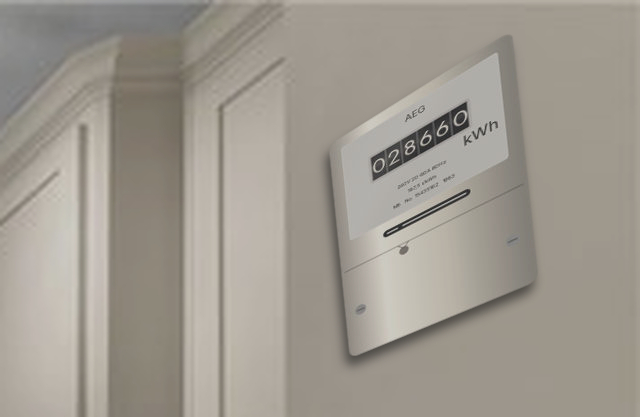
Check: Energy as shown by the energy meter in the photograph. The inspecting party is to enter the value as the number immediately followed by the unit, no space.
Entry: 28660kWh
